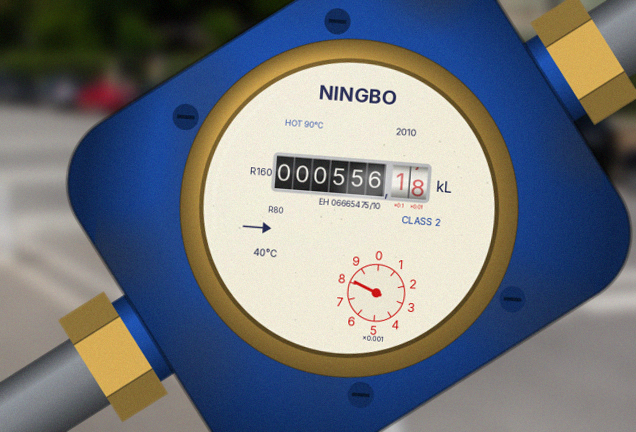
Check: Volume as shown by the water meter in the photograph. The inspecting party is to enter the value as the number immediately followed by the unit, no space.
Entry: 556.178kL
